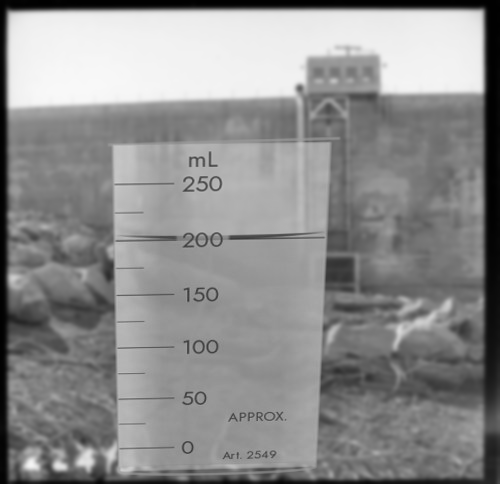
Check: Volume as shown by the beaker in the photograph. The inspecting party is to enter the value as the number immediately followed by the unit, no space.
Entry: 200mL
